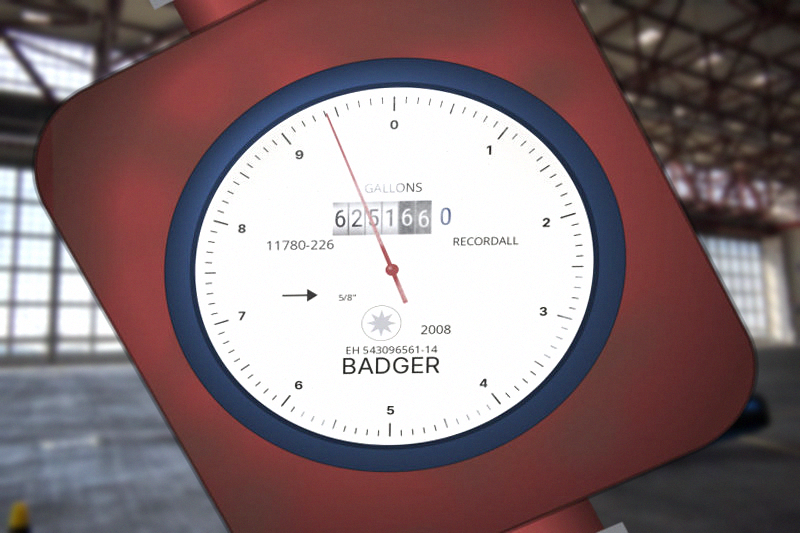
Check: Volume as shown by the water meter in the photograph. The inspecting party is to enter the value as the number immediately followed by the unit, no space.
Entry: 6251659.4gal
